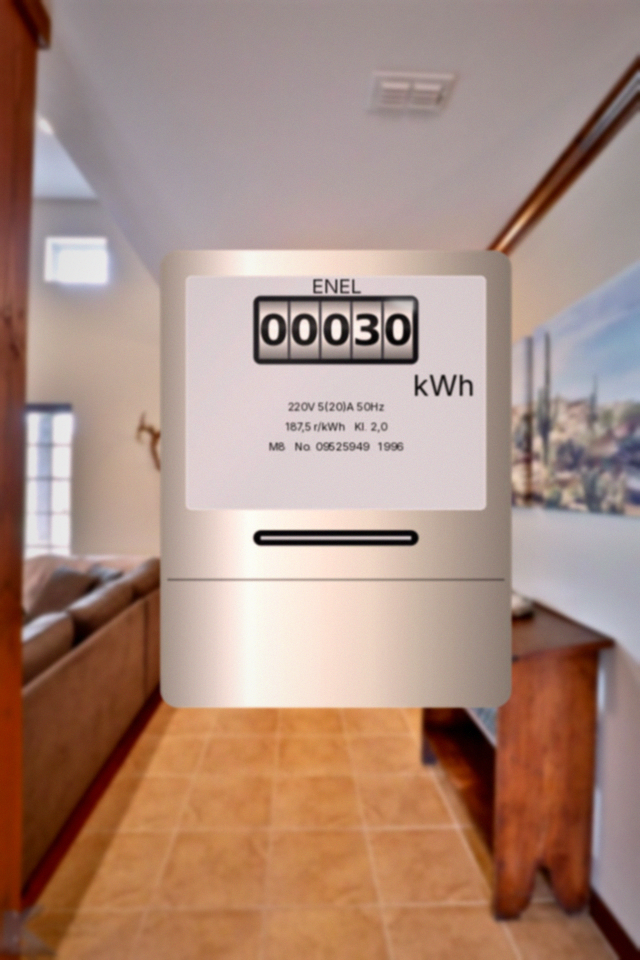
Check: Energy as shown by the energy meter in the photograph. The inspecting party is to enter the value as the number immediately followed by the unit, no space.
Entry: 30kWh
